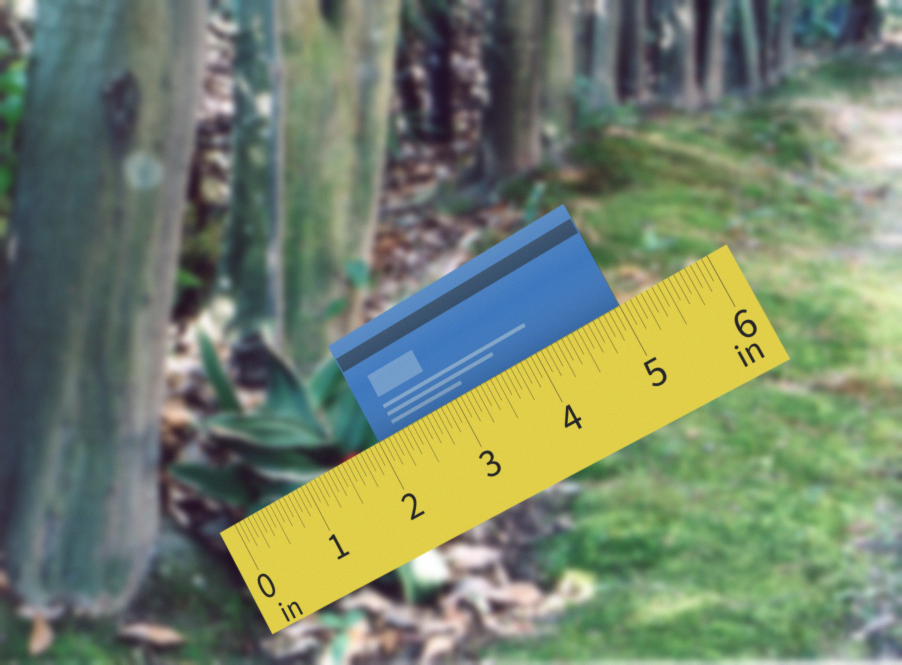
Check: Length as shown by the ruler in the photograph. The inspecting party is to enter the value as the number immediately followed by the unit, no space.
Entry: 3in
